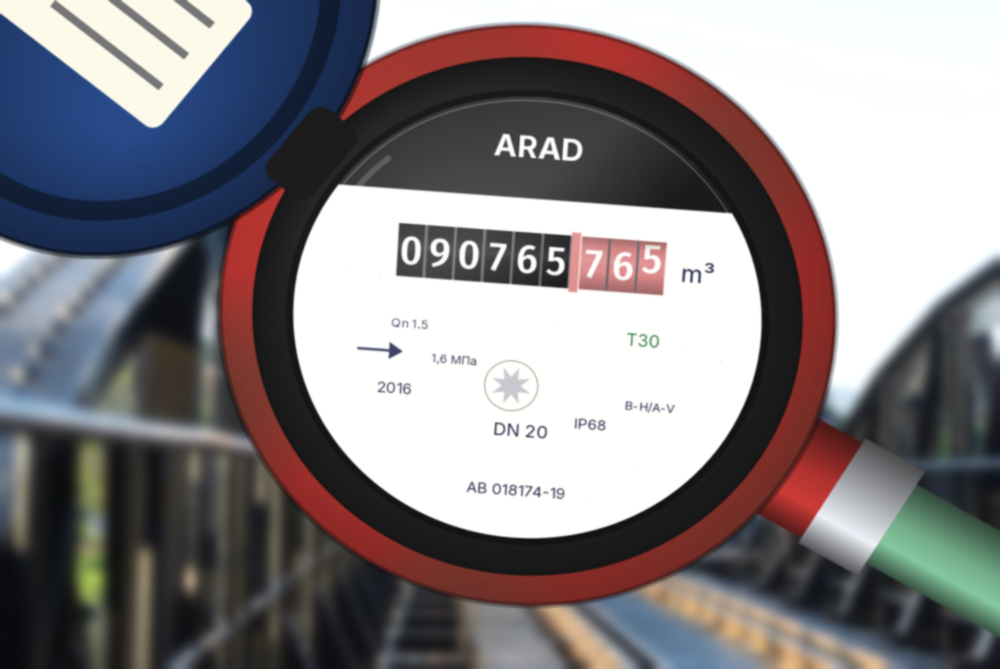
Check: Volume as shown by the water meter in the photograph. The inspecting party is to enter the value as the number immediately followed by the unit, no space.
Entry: 90765.765m³
